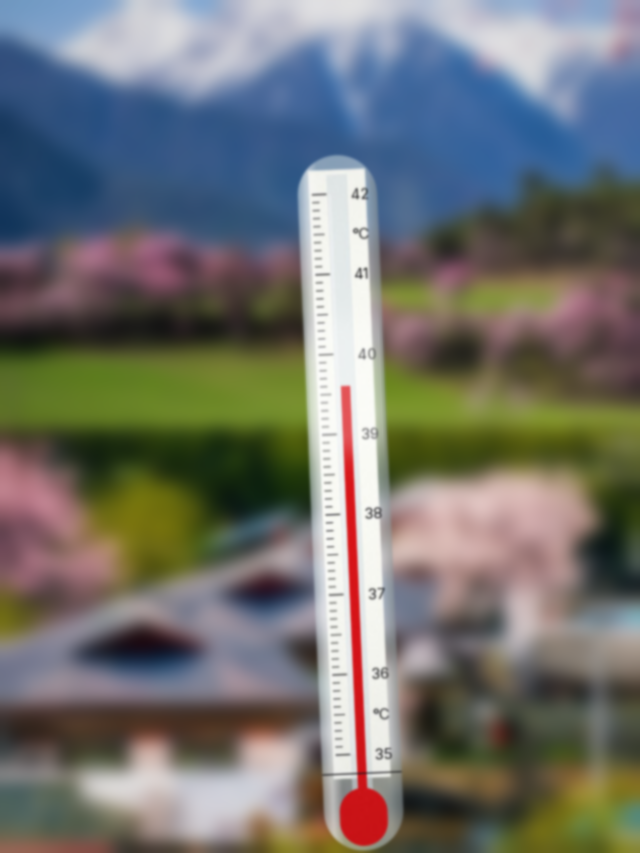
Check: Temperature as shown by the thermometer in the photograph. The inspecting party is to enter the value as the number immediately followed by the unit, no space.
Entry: 39.6°C
